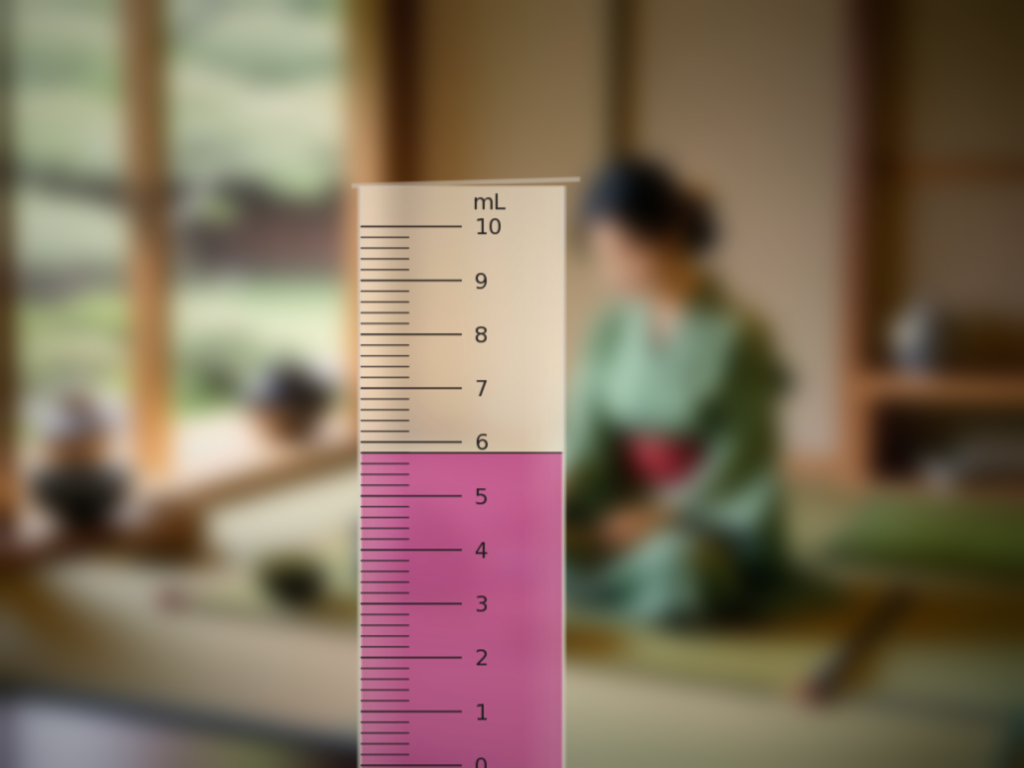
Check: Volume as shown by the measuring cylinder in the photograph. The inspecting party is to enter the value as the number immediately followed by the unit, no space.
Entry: 5.8mL
